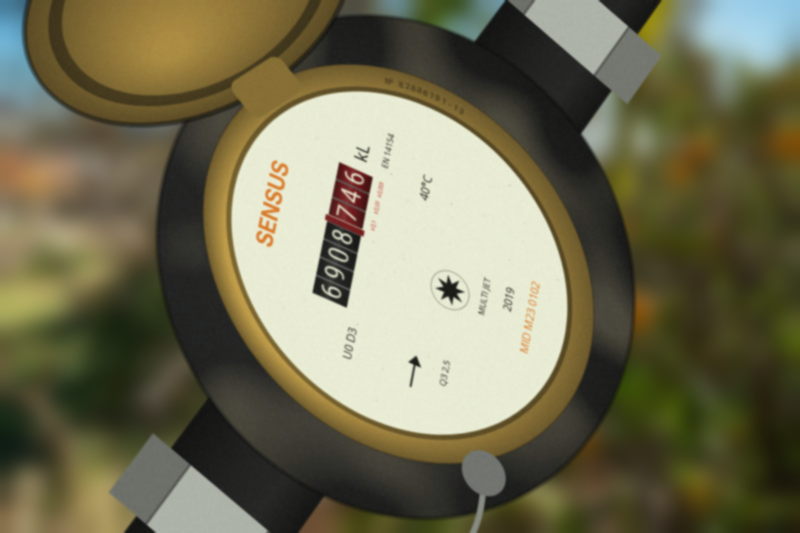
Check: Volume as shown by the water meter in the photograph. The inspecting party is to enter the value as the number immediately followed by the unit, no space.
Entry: 6908.746kL
